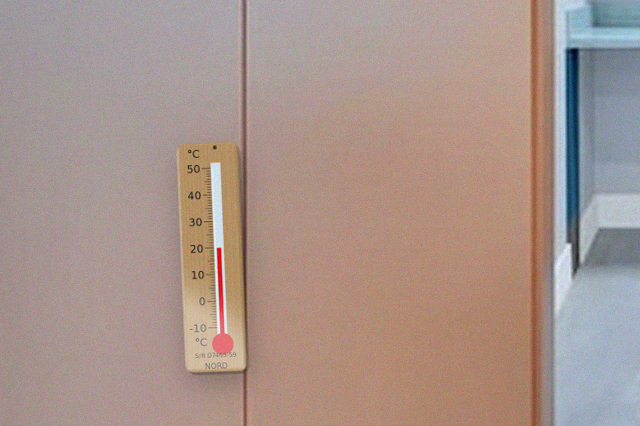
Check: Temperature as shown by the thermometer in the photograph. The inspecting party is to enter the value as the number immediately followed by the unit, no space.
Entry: 20°C
